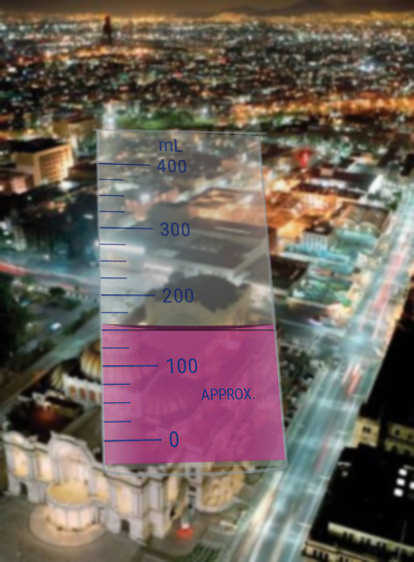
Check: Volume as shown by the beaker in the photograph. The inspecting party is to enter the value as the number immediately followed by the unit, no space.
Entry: 150mL
